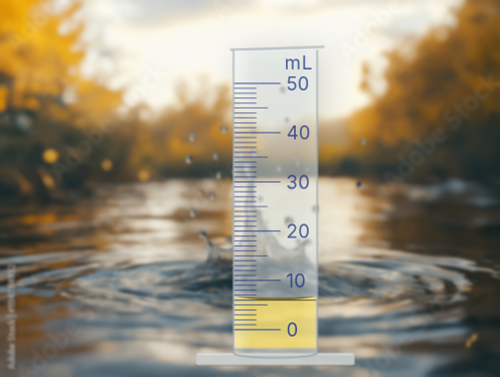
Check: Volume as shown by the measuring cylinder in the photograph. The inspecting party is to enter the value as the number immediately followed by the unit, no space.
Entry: 6mL
